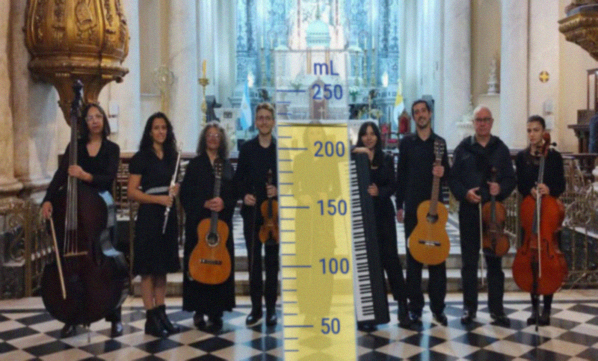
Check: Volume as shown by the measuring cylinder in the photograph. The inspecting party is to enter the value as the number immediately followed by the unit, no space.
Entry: 220mL
